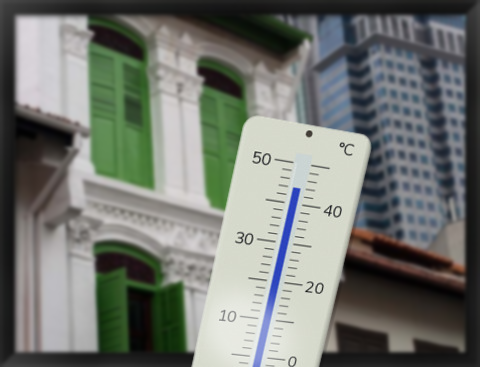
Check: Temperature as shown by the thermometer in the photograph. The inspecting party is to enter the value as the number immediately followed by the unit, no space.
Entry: 44°C
